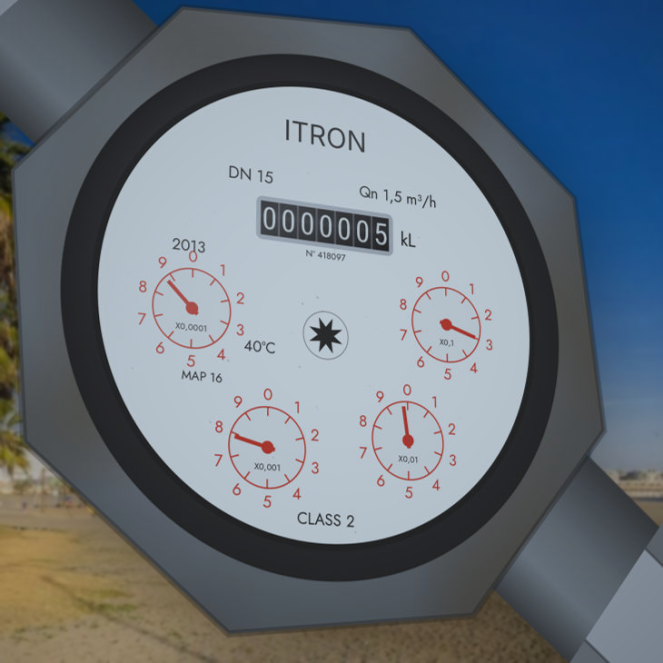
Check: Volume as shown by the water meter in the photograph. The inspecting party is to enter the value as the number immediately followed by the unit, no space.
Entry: 5.2978kL
